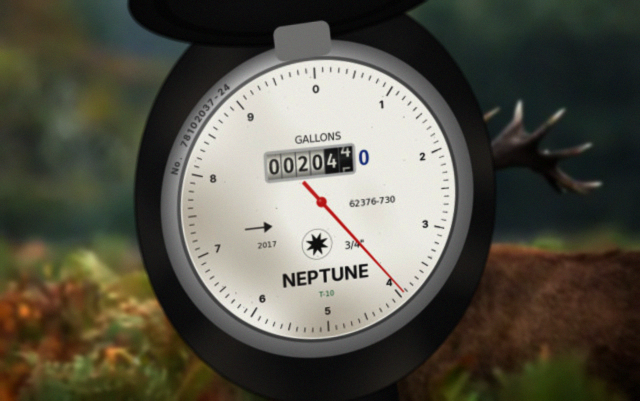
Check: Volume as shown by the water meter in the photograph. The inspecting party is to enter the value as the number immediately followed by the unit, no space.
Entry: 20443.9gal
